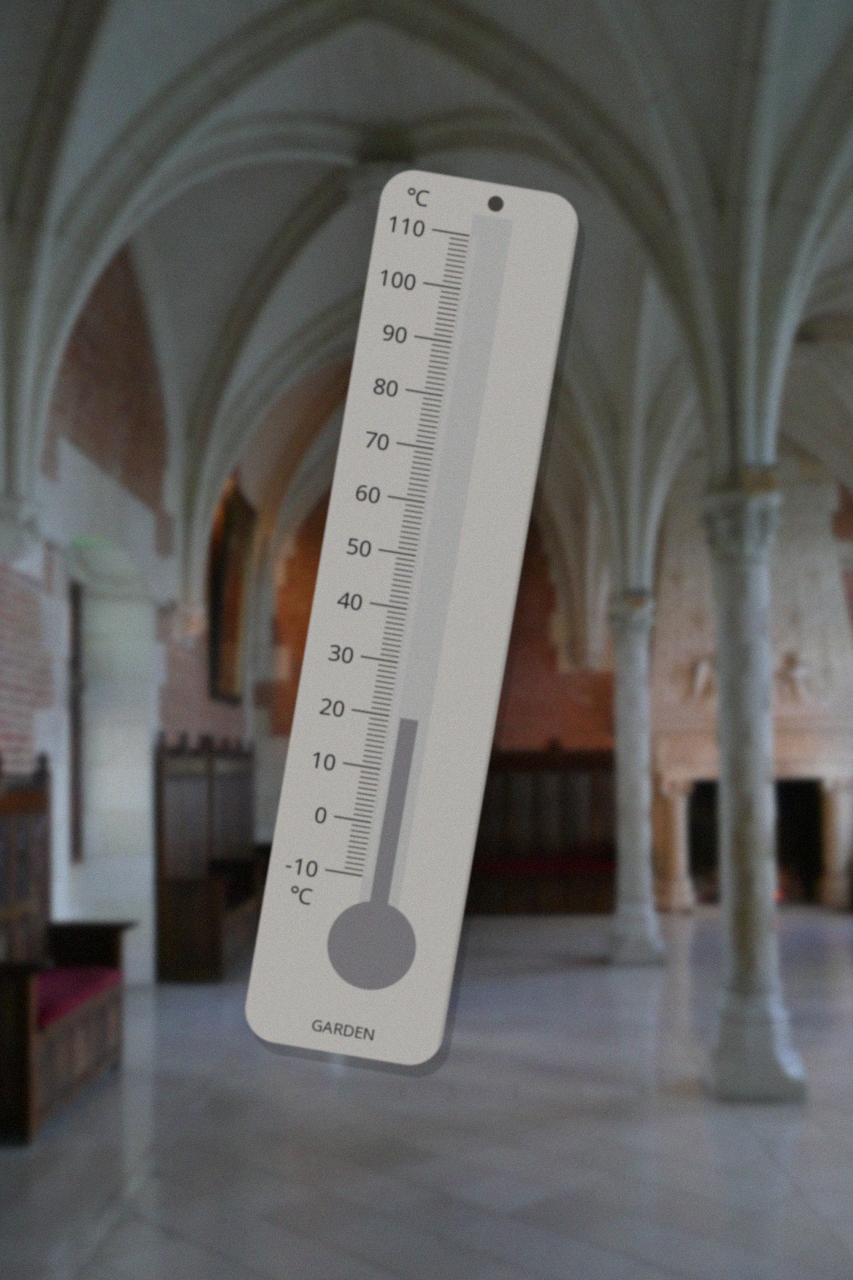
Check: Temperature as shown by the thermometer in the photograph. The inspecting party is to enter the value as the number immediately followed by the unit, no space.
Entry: 20°C
